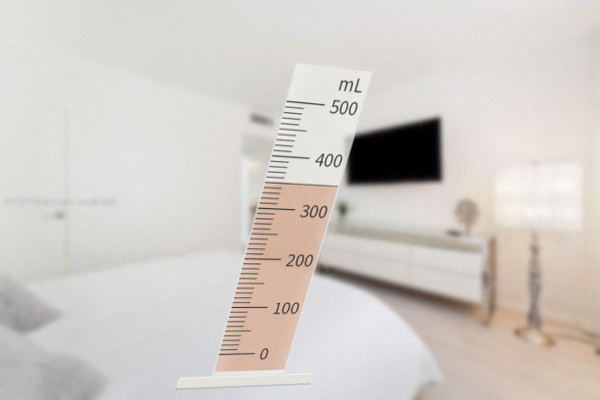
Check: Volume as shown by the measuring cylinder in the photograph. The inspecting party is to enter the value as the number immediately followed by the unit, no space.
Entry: 350mL
